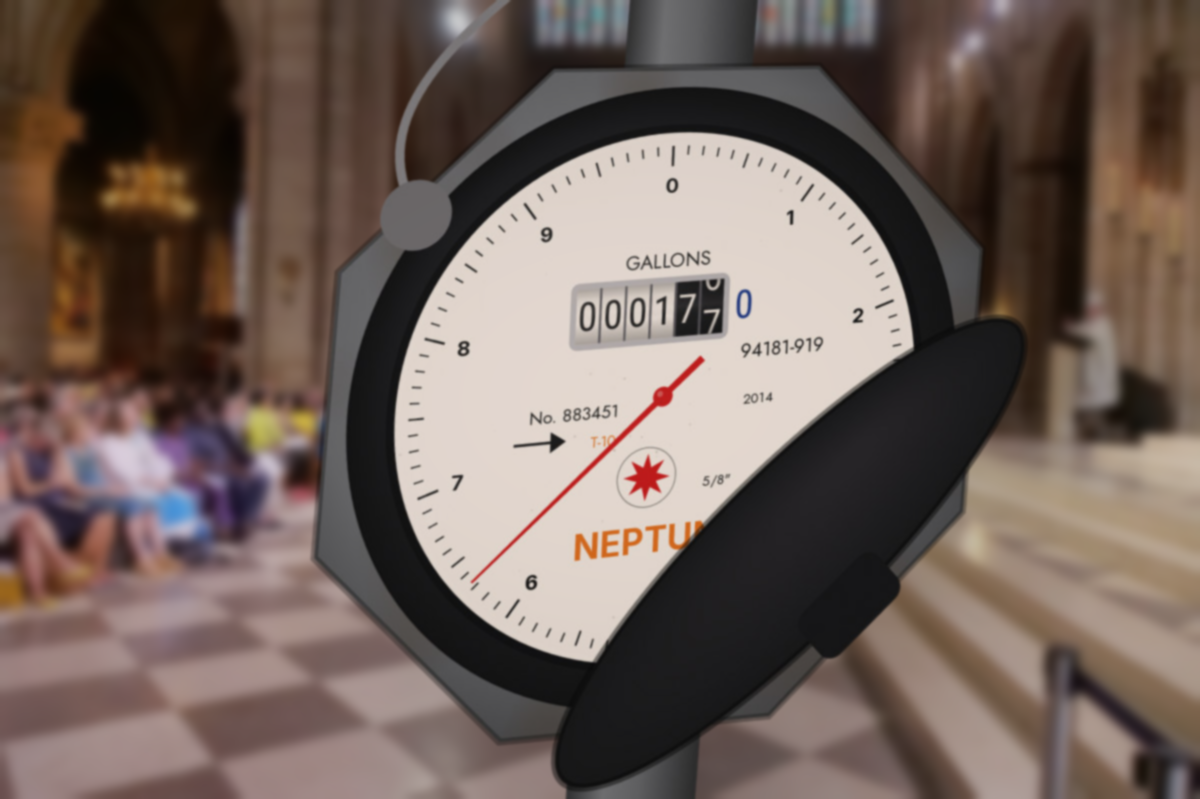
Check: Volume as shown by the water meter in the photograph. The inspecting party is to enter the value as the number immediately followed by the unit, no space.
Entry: 1766.3gal
